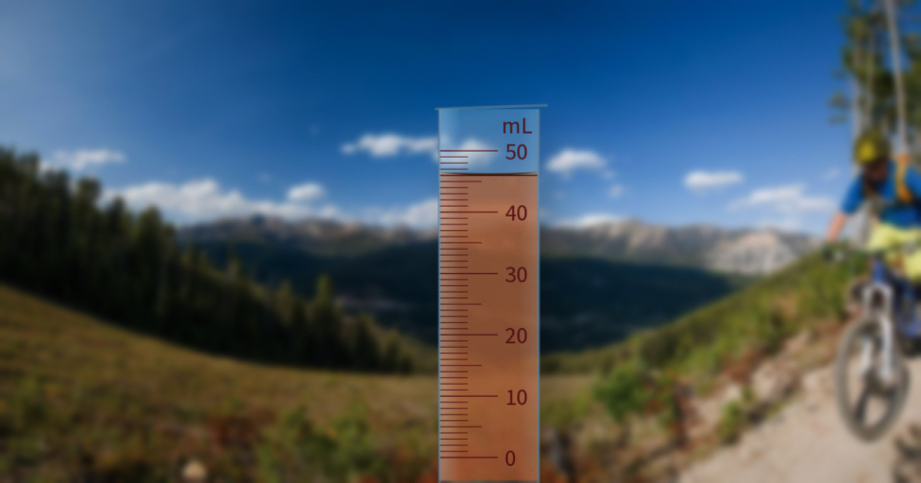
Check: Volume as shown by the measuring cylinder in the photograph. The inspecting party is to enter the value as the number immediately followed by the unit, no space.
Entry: 46mL
